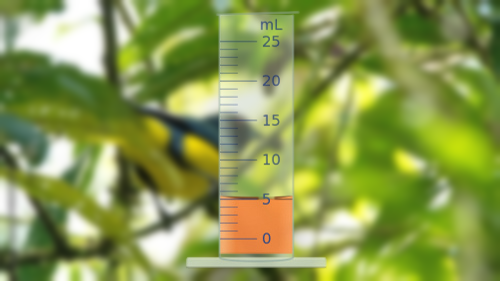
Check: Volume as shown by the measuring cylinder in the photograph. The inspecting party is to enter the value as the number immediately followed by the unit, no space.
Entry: 5mL
